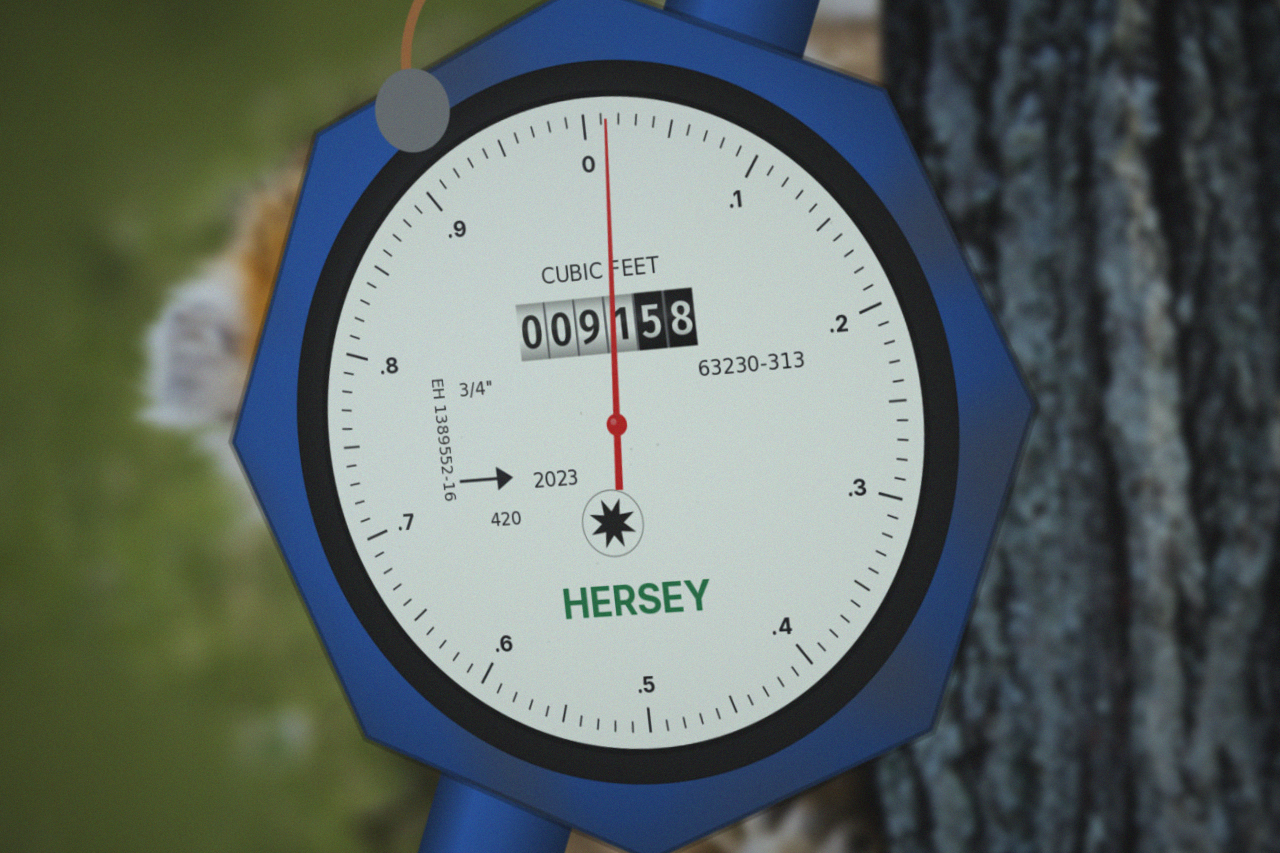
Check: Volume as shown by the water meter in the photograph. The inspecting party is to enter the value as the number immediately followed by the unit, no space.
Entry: 9158.01ft³
